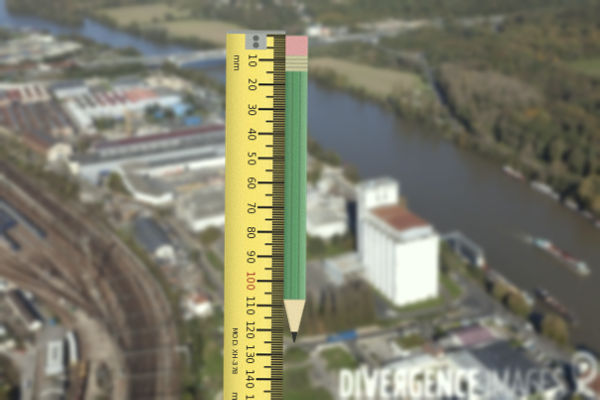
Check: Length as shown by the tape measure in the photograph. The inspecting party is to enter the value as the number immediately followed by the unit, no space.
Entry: 125mm
